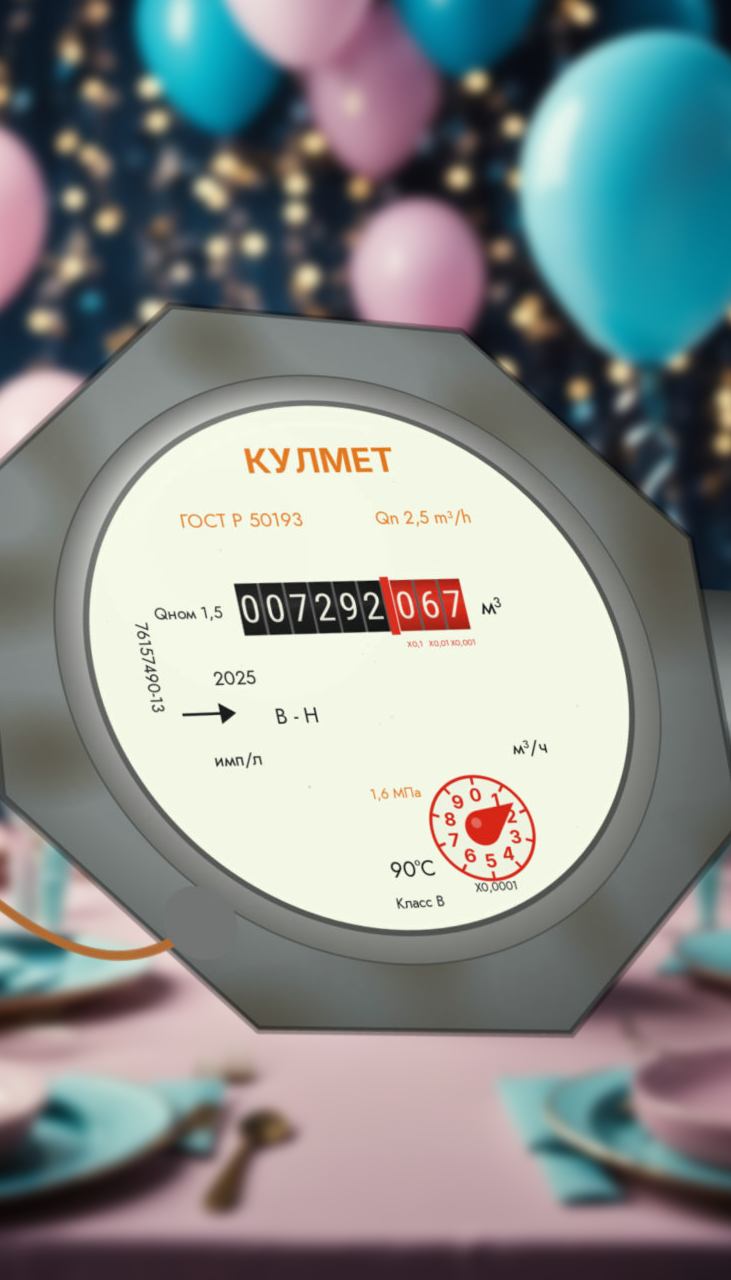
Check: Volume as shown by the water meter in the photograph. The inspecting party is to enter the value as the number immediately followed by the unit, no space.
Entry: 7292.0671m³
